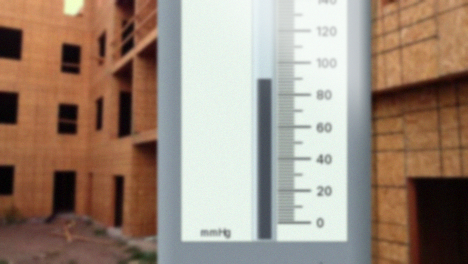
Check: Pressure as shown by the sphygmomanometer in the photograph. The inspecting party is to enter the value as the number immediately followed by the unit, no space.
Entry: 90mmHg
